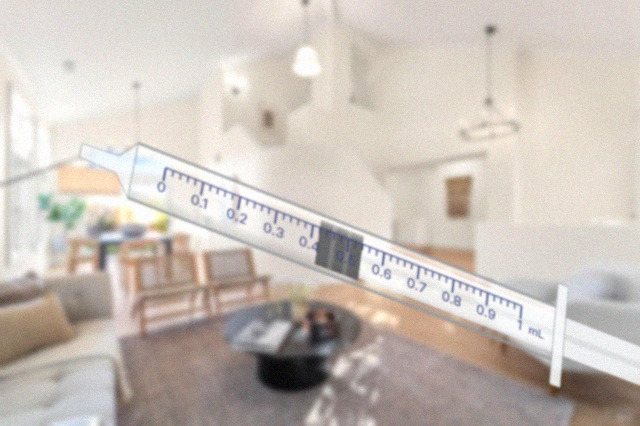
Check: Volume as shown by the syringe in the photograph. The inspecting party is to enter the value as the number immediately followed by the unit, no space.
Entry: 0.42mL
